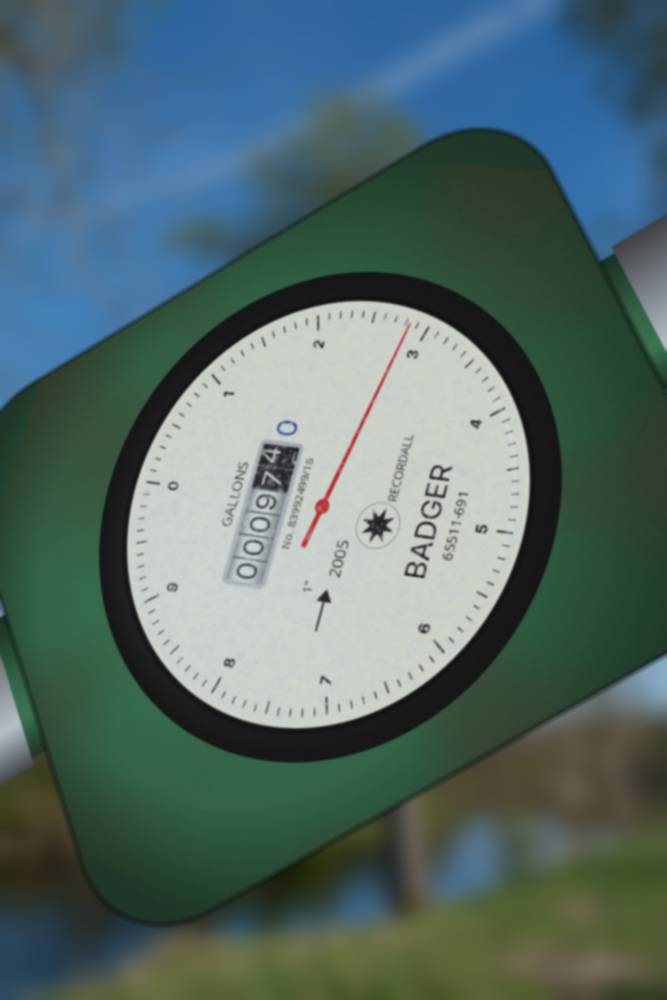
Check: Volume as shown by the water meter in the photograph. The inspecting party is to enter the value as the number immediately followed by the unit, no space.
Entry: 9742.8gal
